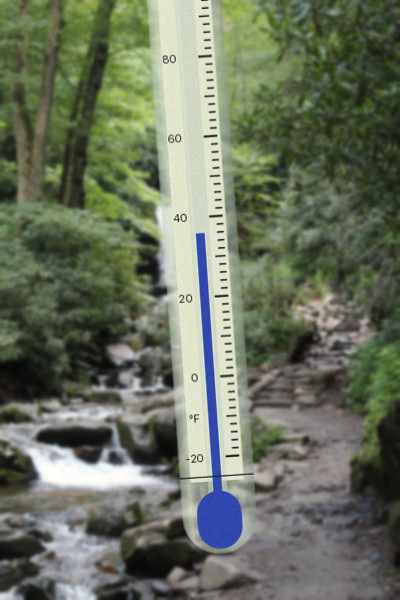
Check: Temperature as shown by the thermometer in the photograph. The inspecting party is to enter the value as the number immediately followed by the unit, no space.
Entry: 36°F
